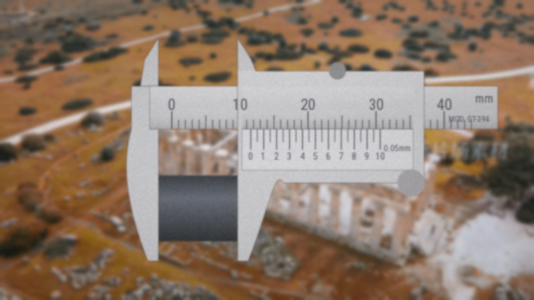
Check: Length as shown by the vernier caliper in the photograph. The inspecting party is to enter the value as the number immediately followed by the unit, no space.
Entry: 11.6mm
